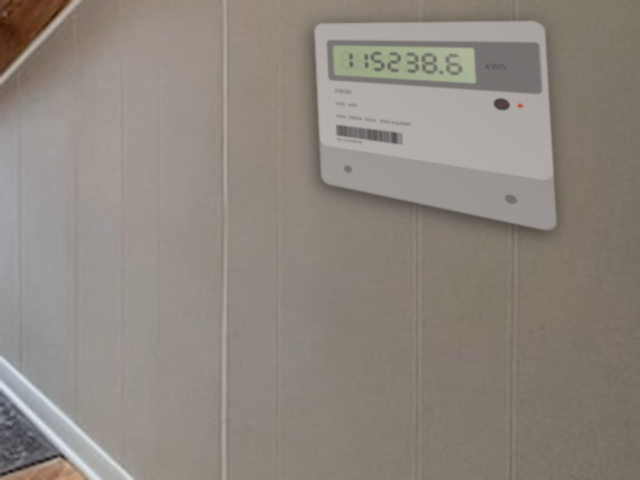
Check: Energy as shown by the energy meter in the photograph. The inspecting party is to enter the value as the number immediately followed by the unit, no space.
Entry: 115238.6kWh
